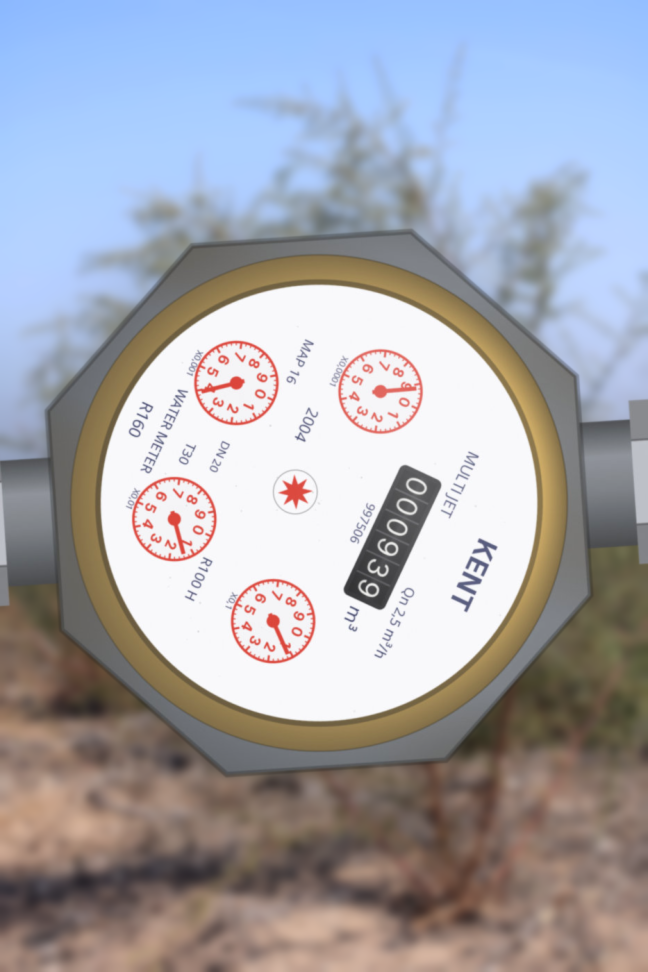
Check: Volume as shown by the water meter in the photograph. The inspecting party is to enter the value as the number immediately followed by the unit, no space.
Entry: 939.1139m³
